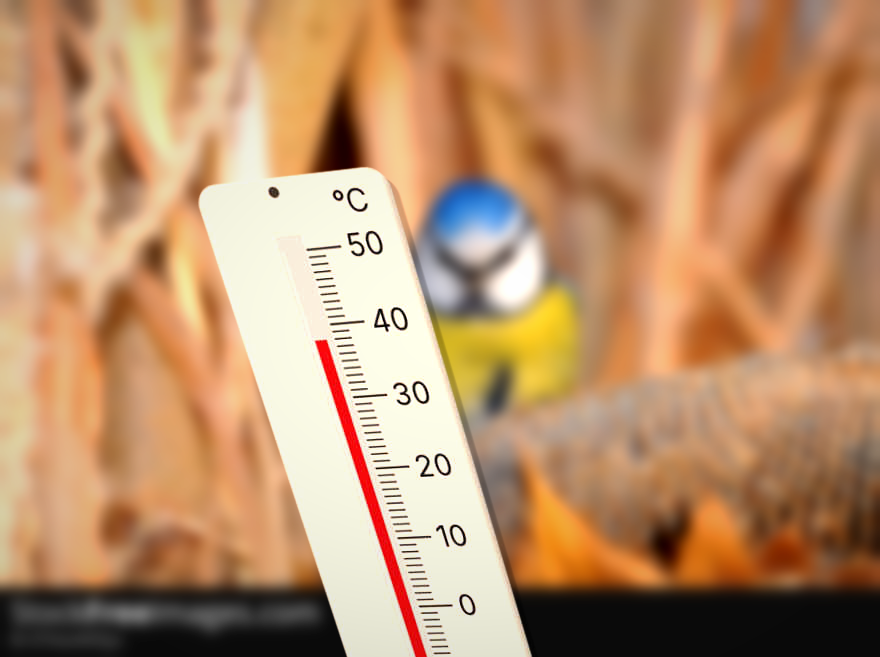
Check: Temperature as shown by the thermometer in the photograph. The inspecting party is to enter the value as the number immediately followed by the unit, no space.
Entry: 38°C
